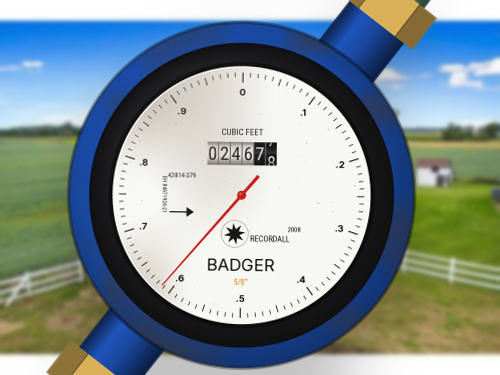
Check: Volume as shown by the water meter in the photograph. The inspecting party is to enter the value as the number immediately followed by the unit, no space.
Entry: 24677.61ft³
